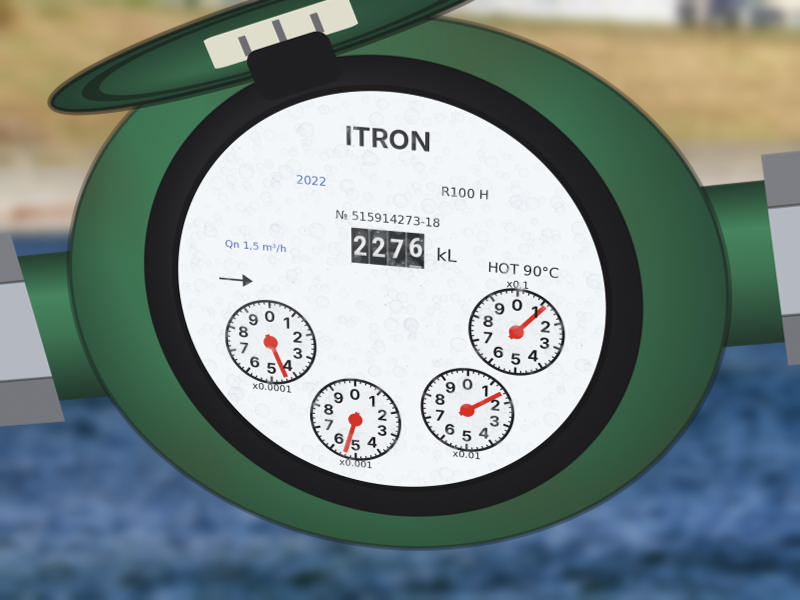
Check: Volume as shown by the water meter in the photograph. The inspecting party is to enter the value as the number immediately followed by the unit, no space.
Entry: 2276.1154kL
